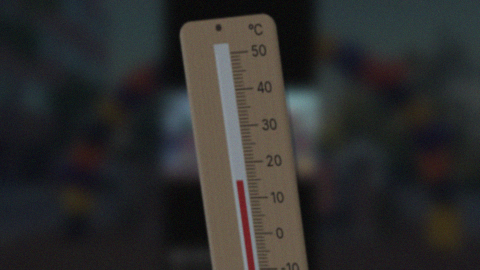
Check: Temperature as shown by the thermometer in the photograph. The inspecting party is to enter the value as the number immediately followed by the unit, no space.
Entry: 15°C
